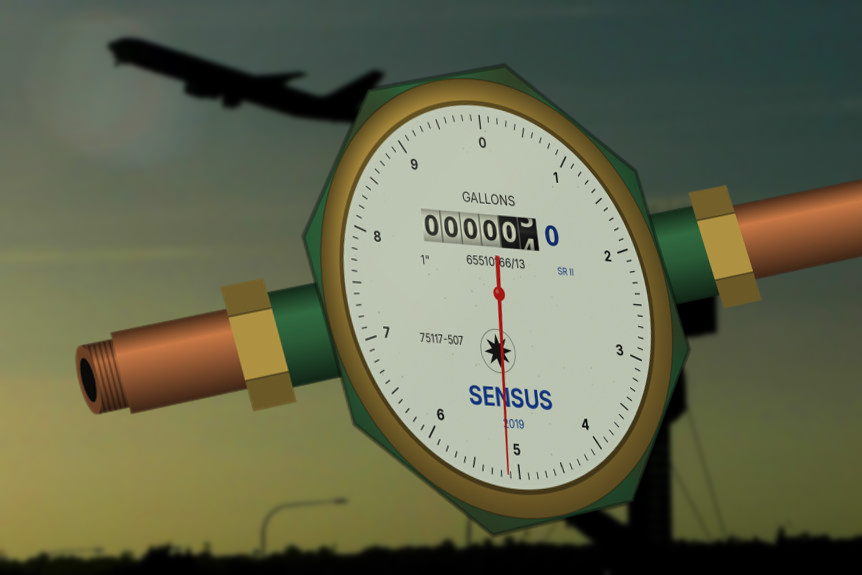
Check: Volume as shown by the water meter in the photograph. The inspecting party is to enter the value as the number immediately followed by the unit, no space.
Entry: 35.1gal
